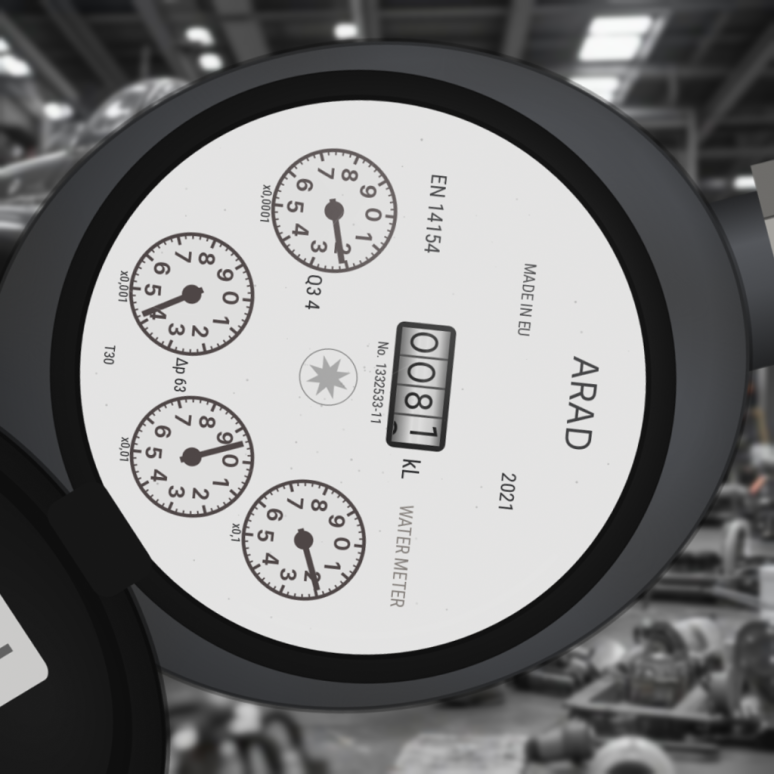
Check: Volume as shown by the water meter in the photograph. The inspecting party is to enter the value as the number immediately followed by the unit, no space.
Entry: 81.1942kL
